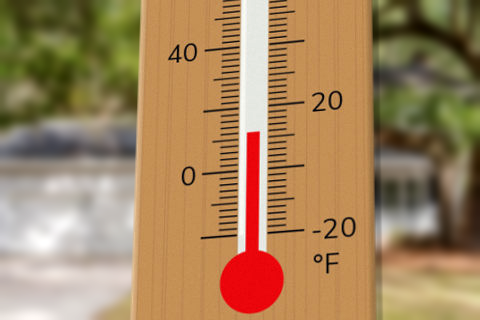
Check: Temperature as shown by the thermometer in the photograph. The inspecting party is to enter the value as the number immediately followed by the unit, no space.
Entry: 12°F
